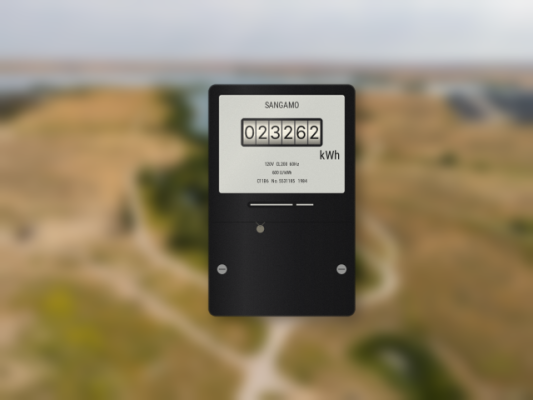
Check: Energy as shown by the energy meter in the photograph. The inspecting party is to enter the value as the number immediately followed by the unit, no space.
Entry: 23262kWh
